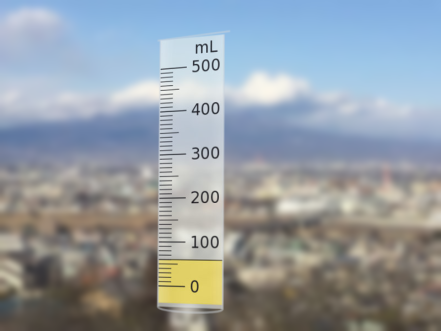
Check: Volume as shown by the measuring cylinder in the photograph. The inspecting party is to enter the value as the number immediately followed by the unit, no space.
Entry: 60mL
